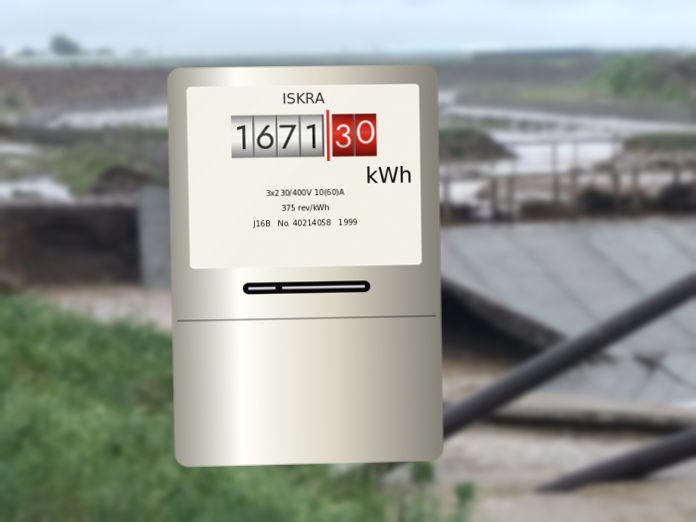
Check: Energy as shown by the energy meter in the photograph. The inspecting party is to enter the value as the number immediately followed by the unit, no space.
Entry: 1671.30kWh
